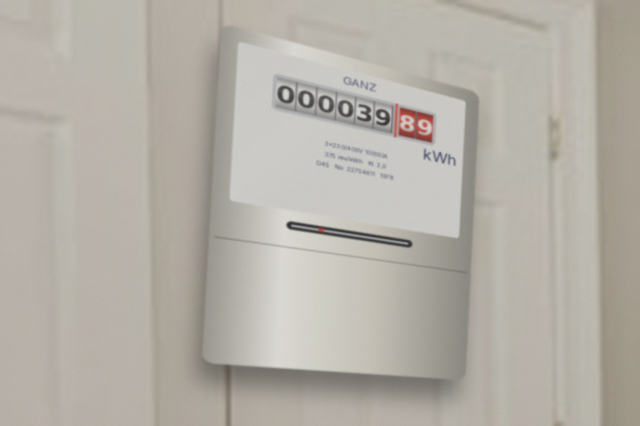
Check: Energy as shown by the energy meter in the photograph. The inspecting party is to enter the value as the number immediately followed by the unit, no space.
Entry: 39.89kWh
